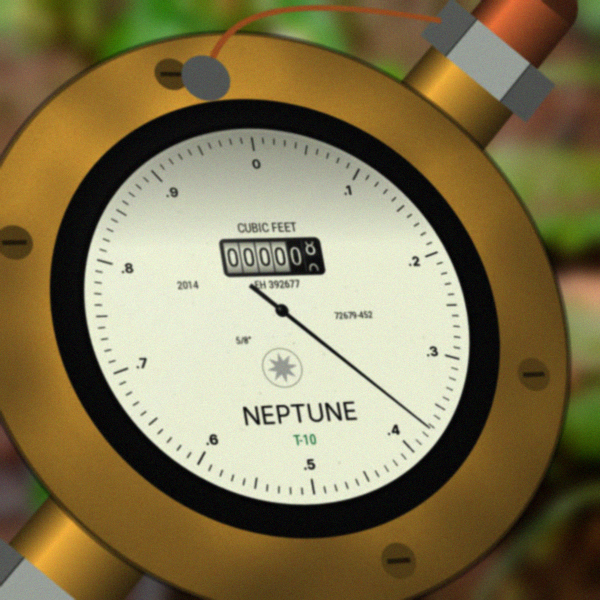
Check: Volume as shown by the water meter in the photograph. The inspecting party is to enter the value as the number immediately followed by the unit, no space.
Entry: 8.37ft³
